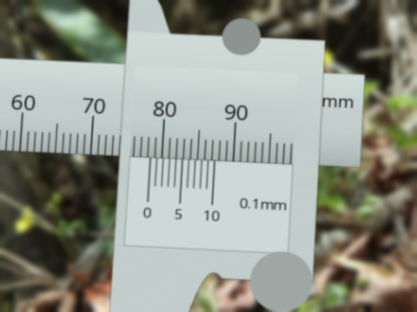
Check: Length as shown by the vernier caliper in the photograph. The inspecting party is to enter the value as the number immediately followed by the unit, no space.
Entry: 78.4mm
